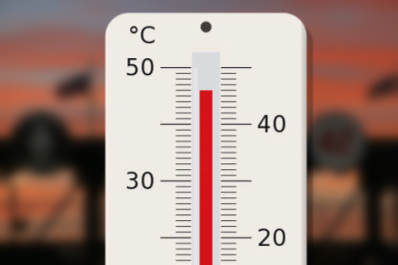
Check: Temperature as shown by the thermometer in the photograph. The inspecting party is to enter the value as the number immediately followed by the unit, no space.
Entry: 46°C
